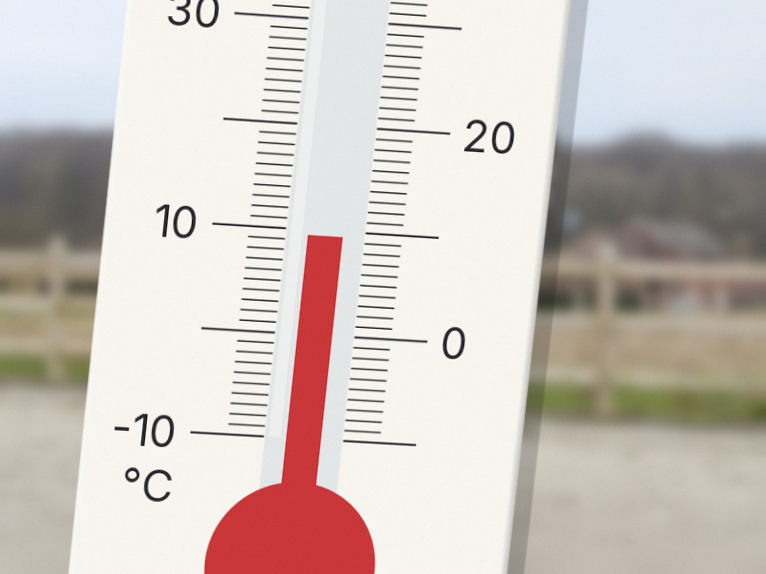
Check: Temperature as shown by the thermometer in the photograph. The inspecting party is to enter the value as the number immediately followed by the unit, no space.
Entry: 9.5°C
